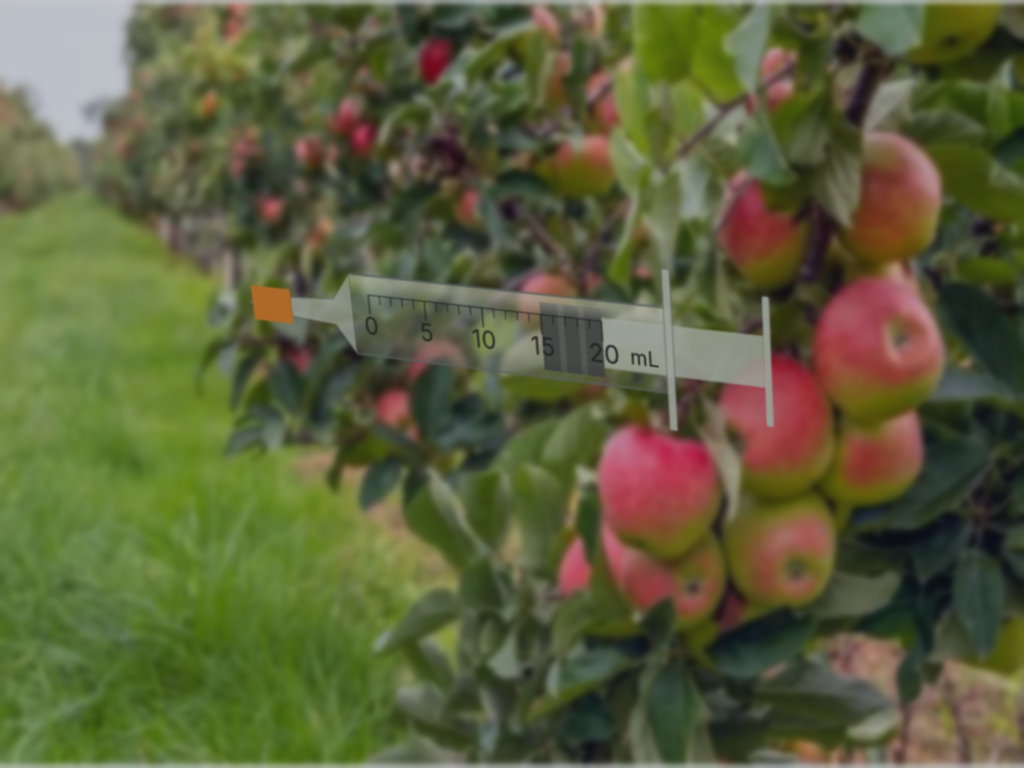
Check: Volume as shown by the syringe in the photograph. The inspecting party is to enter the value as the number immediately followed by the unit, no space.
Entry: 15mL
